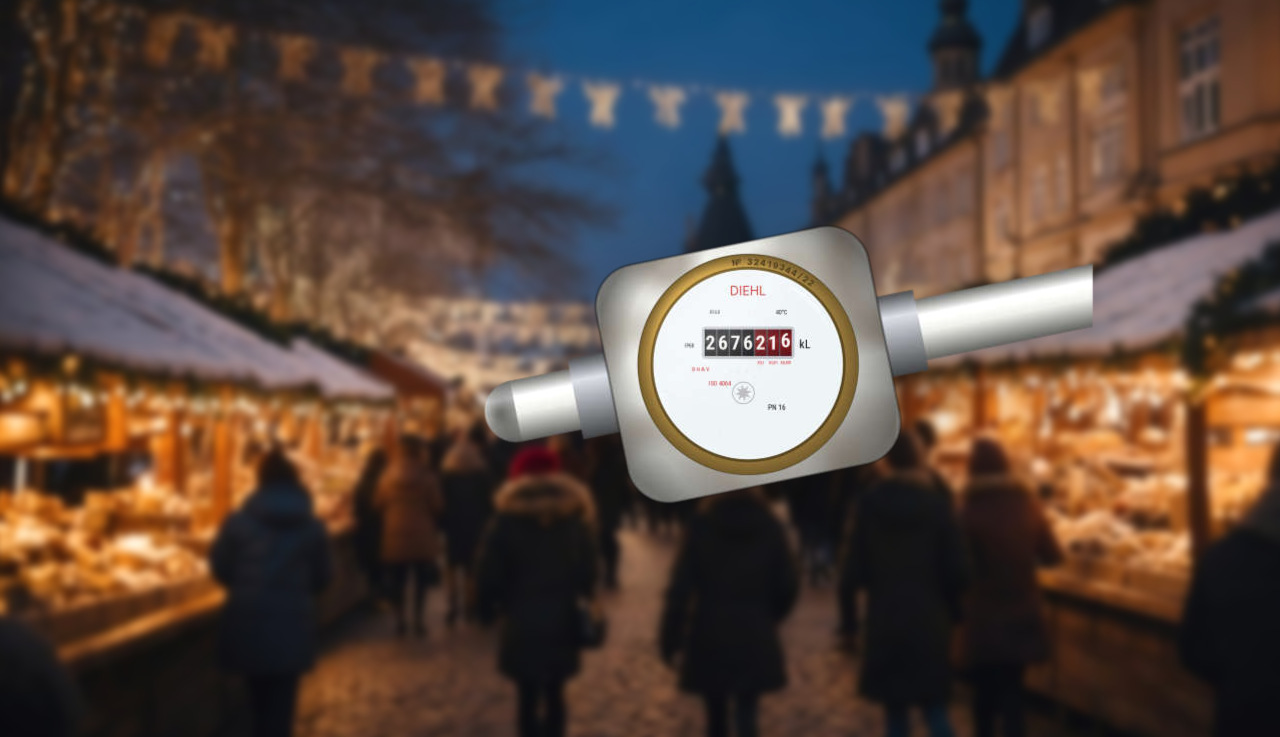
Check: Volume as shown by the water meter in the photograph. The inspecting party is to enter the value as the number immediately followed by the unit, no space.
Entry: 2676.216kL
